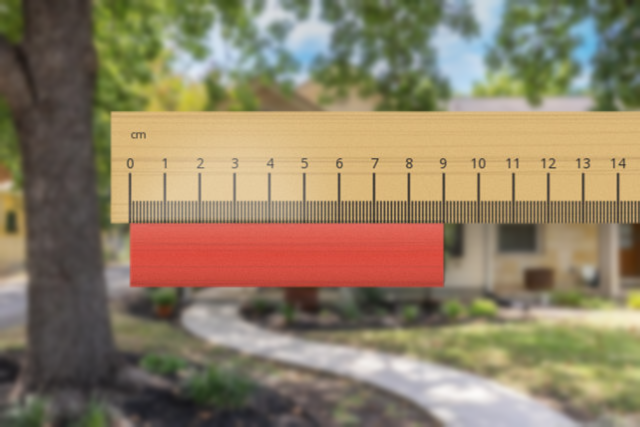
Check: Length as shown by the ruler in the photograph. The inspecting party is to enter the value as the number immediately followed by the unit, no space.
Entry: 9cm
